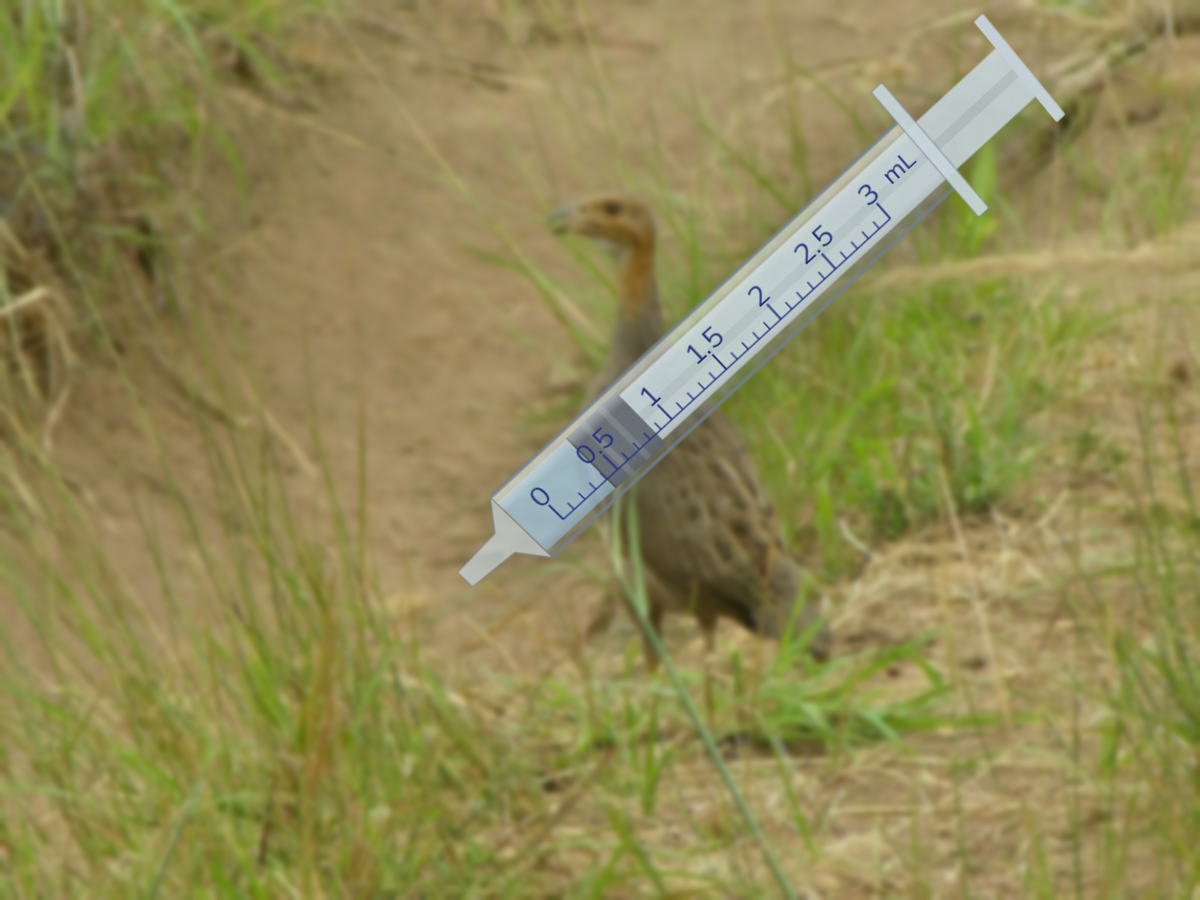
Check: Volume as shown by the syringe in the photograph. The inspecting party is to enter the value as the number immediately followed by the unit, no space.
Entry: 0.4mL
